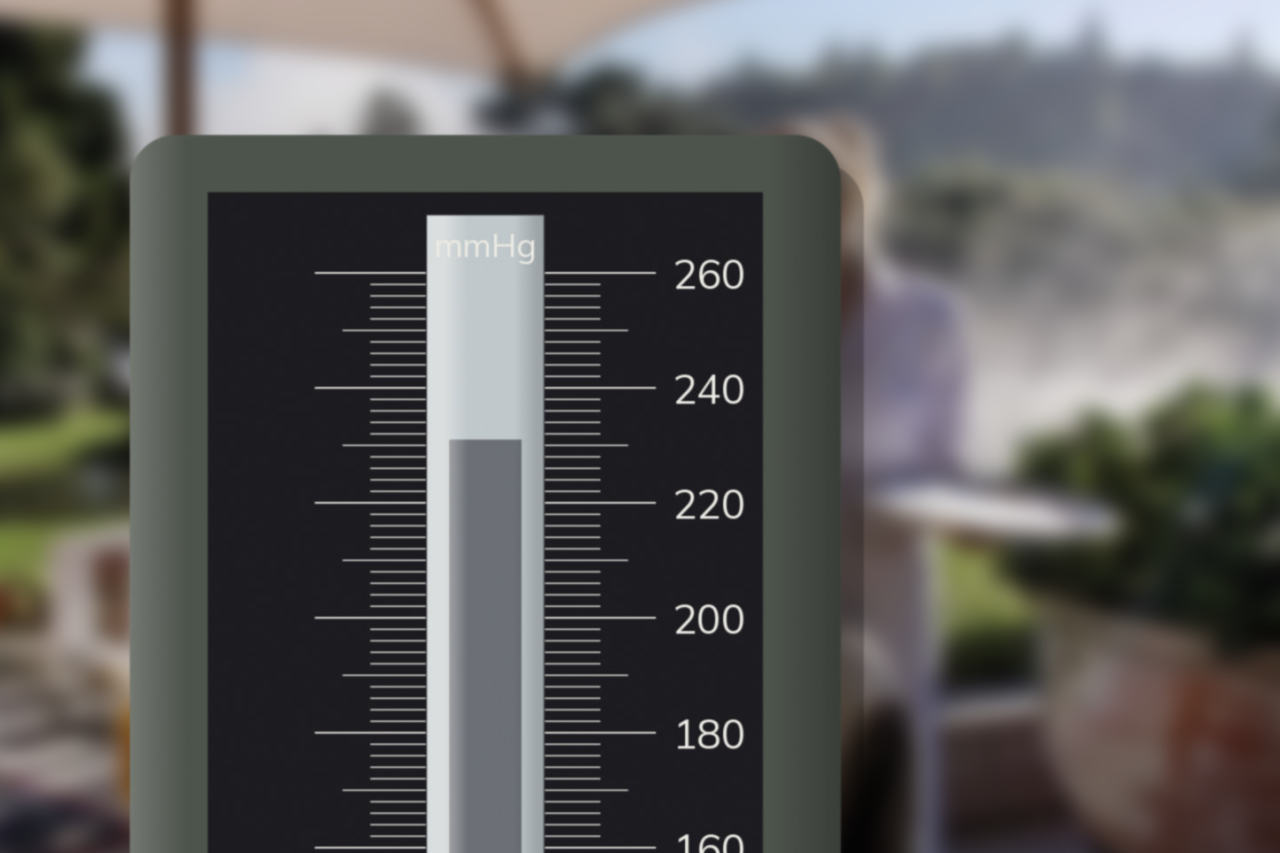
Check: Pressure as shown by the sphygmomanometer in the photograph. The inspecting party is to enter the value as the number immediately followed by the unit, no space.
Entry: 231mmHg
